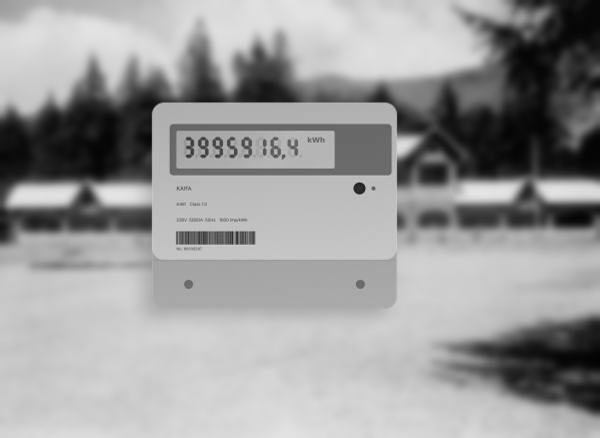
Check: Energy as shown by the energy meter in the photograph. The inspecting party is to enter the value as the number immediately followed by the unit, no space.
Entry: 3995916.4kWh
